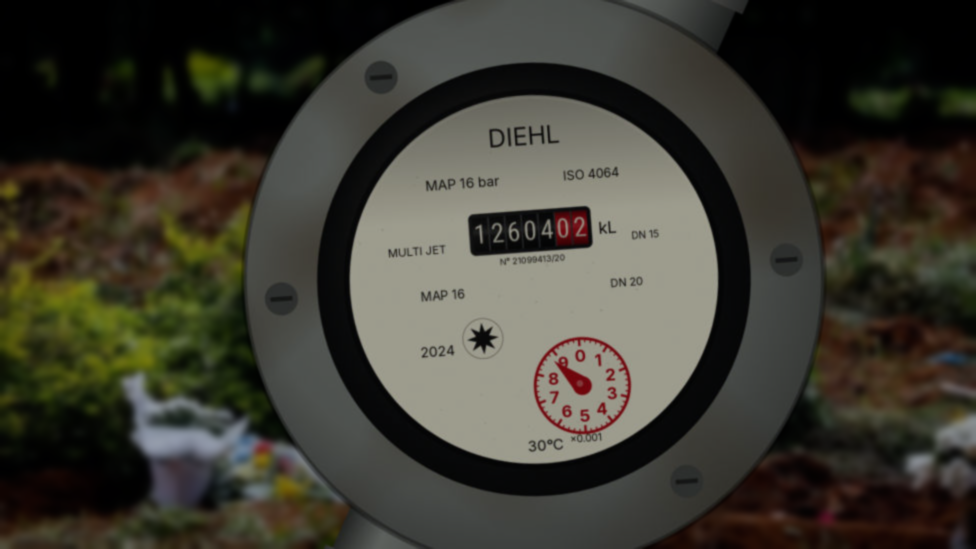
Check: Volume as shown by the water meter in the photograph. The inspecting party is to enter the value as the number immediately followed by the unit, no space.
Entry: 12604.028kL
